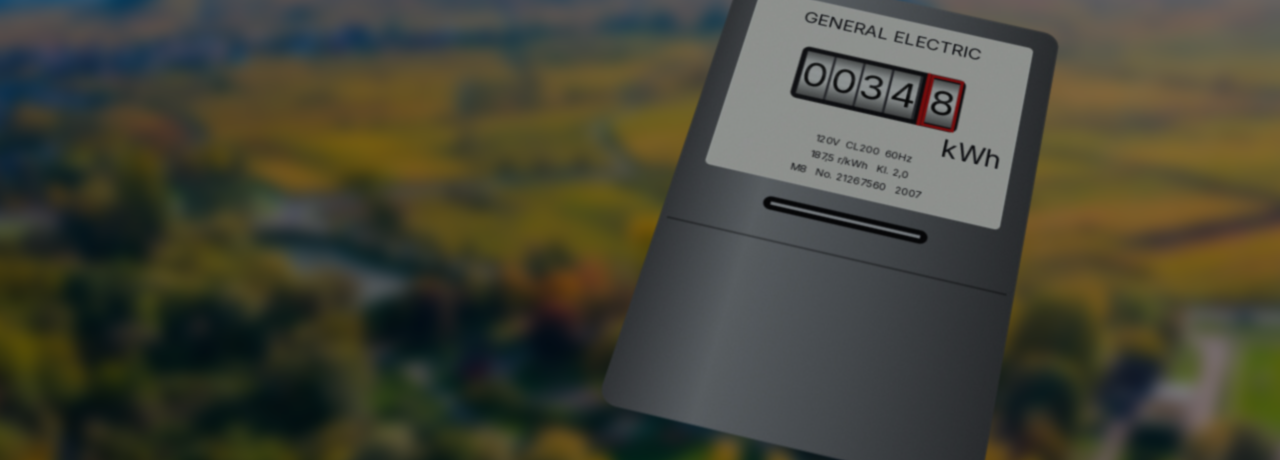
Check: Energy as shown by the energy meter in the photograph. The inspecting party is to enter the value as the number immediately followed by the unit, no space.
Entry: 34.8kWh
